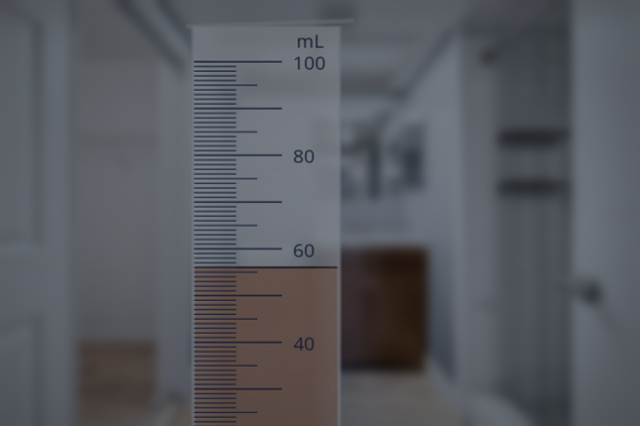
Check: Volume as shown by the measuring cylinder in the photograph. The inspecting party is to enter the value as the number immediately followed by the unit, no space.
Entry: 56mL
